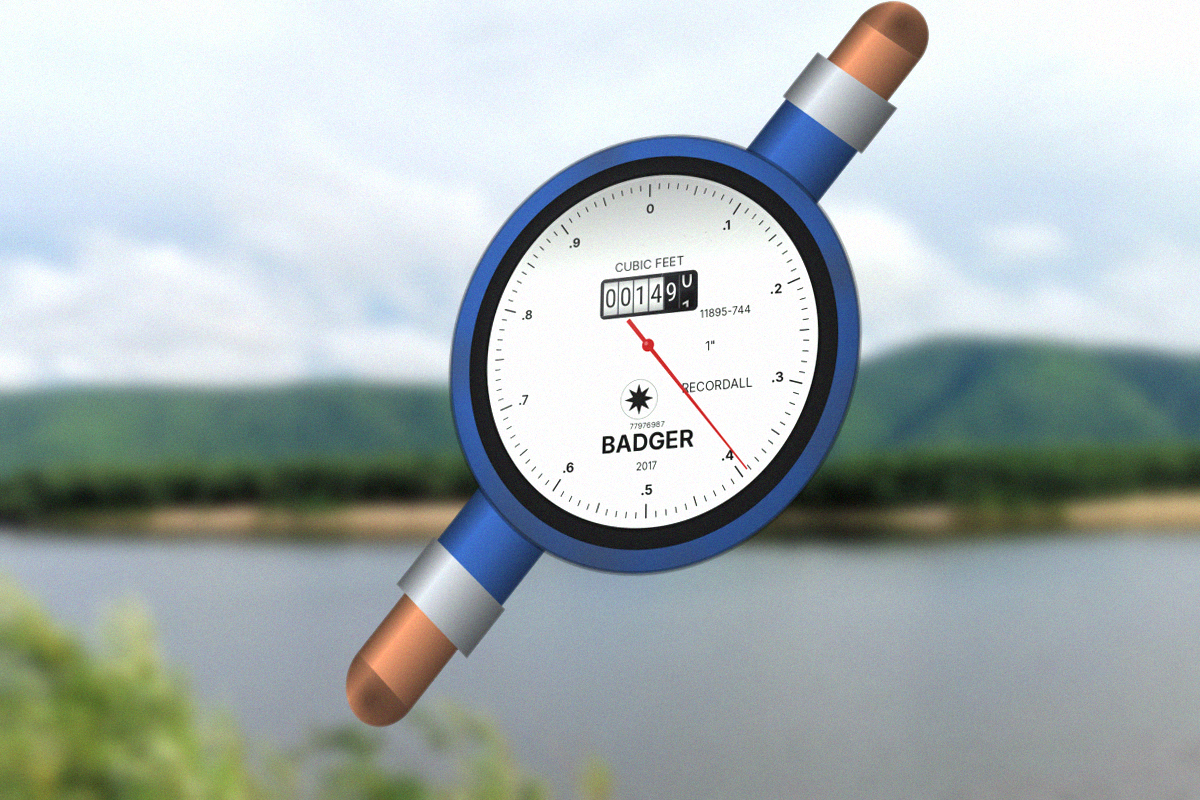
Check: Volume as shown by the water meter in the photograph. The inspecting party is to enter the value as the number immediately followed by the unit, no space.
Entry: 1490.39ft³
